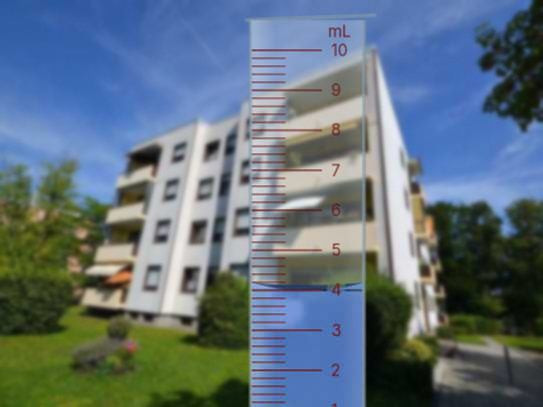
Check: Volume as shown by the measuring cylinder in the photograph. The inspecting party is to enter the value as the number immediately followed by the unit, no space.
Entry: 4mL
